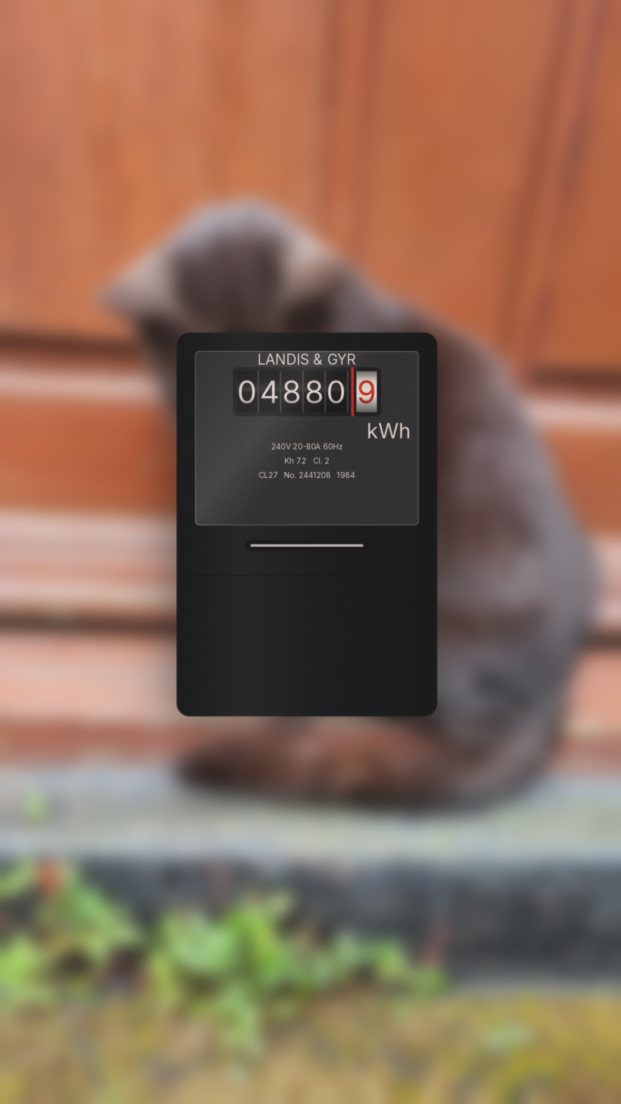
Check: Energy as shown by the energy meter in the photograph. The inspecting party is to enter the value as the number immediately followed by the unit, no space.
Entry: 4880.9kWh
